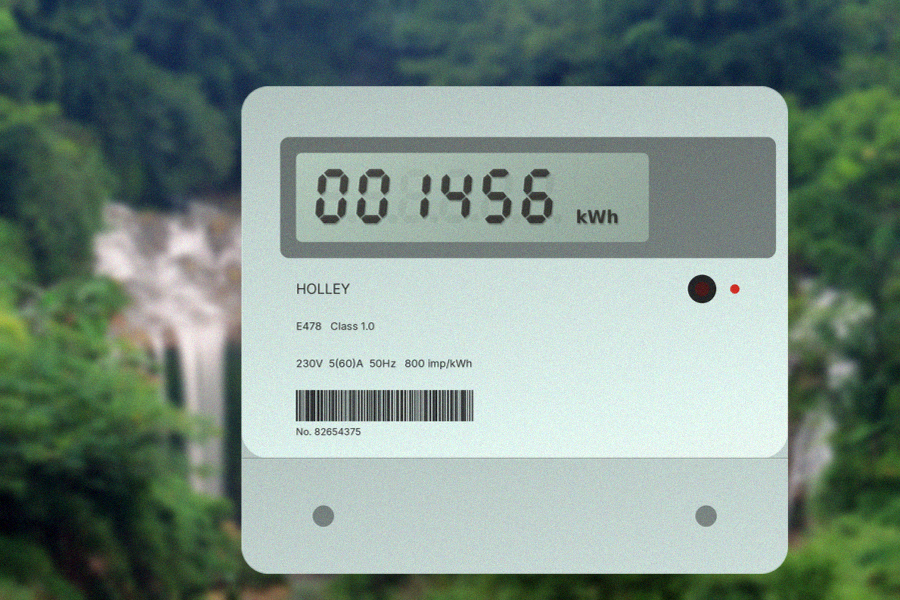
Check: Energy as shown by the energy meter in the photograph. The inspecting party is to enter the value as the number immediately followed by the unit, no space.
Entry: 1456kWh
